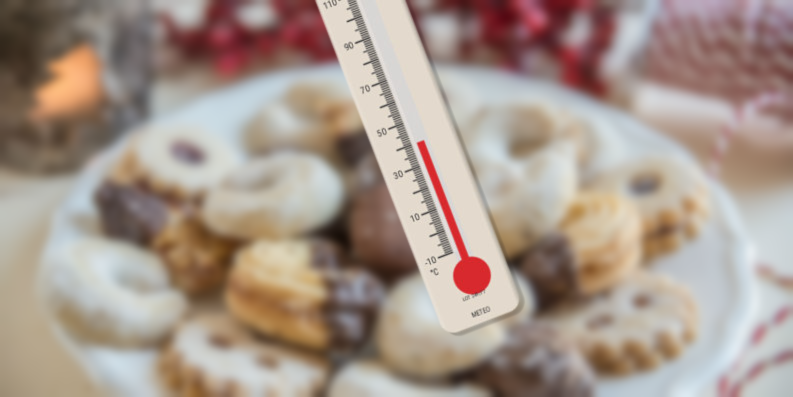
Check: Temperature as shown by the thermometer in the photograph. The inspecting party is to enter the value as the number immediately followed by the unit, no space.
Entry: 40°C
